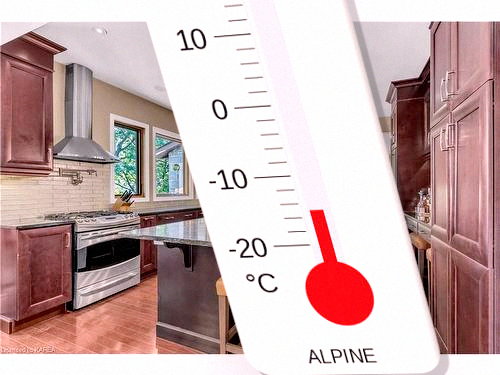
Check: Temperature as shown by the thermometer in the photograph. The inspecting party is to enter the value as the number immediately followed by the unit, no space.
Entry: -15°C
